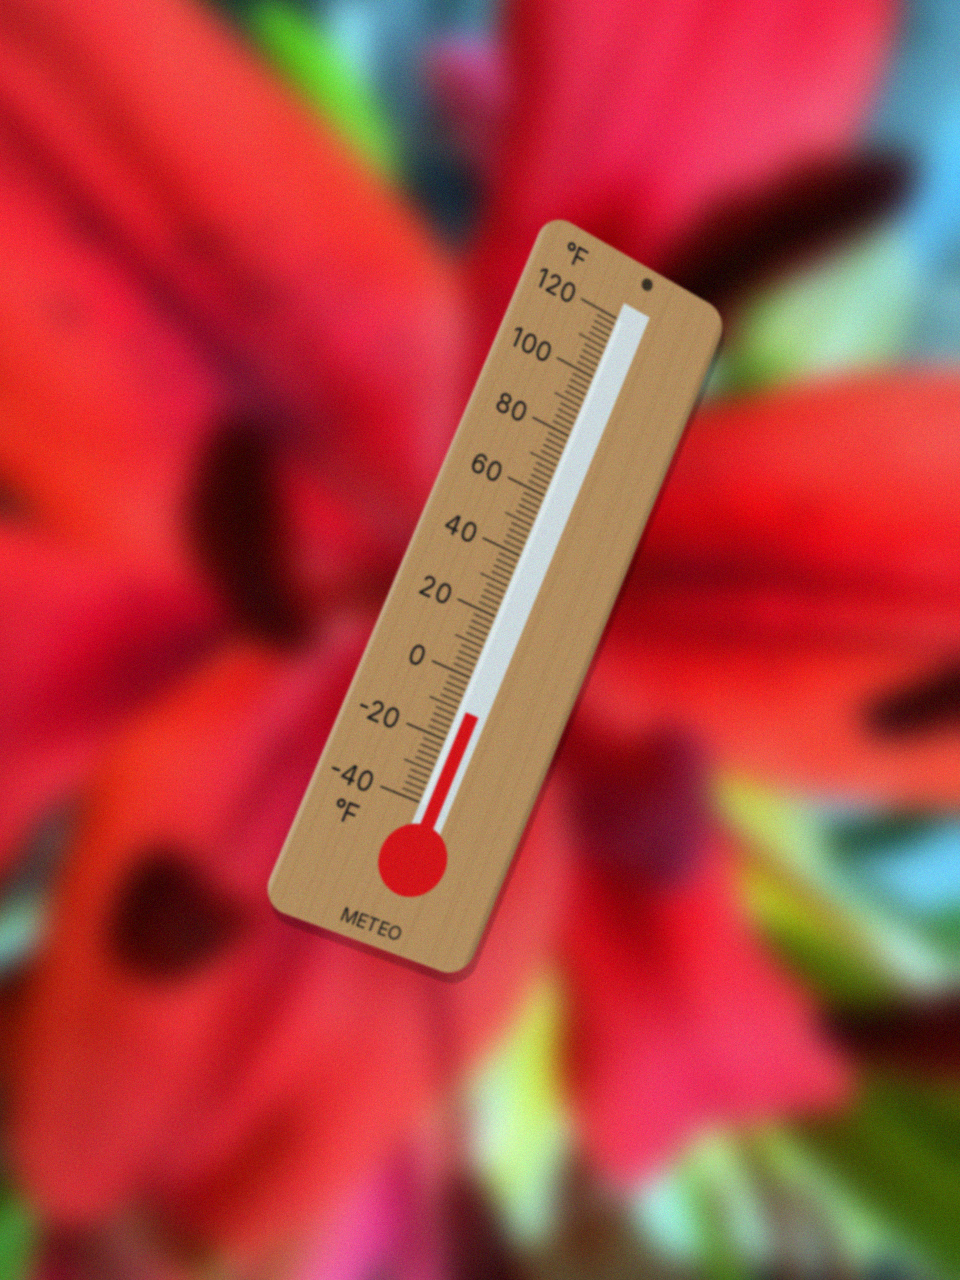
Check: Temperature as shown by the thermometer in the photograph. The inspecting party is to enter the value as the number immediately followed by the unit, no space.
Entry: -10°F
